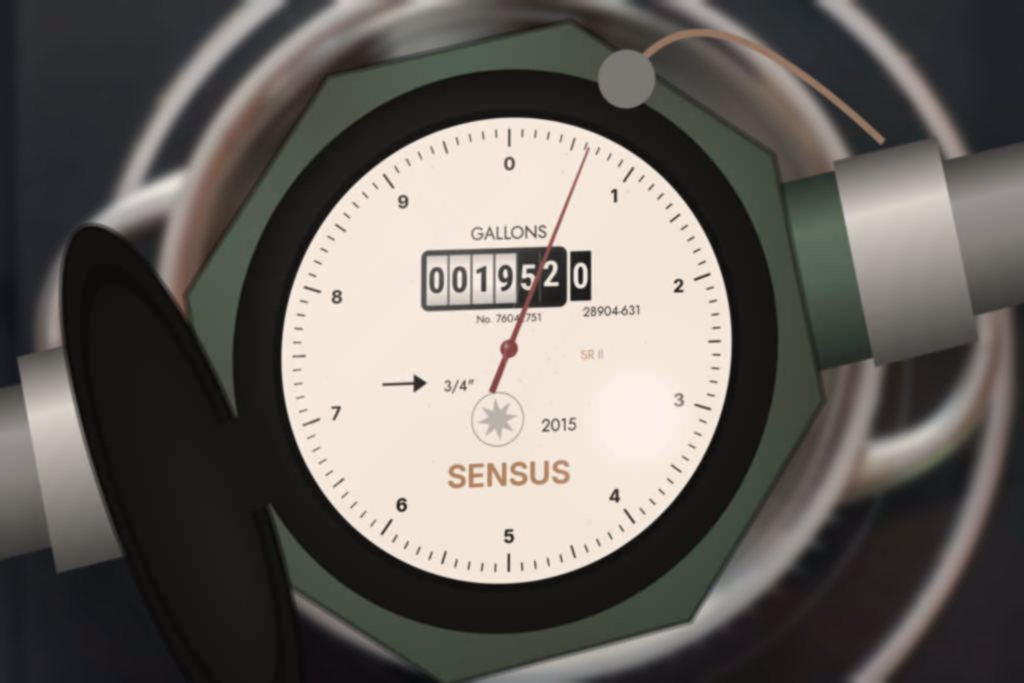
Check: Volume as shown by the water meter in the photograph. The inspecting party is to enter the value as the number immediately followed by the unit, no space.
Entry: 19520.6gal
